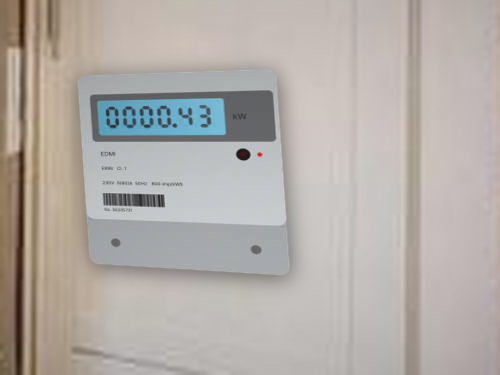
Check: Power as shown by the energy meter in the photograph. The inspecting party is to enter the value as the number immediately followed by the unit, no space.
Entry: 0.43kW
